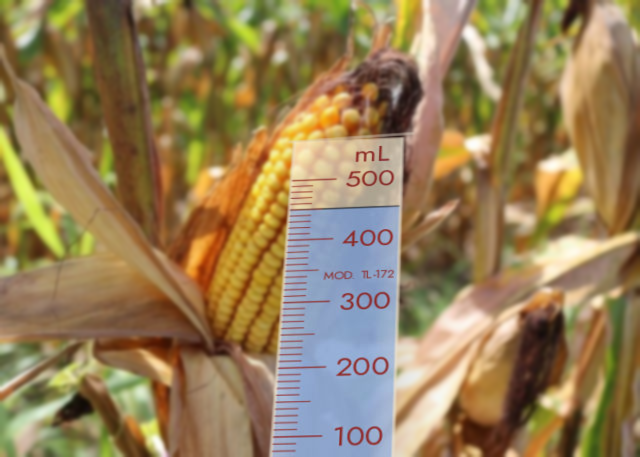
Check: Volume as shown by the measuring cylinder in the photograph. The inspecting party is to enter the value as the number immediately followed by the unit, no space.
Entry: 450mL
